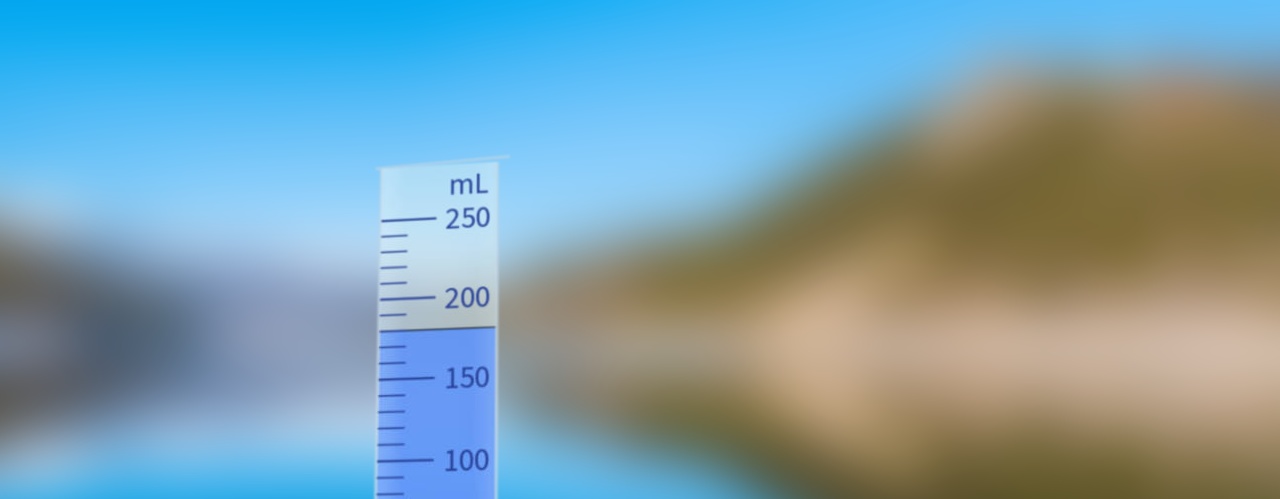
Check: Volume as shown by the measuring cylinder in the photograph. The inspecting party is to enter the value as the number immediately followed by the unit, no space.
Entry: 180mL
